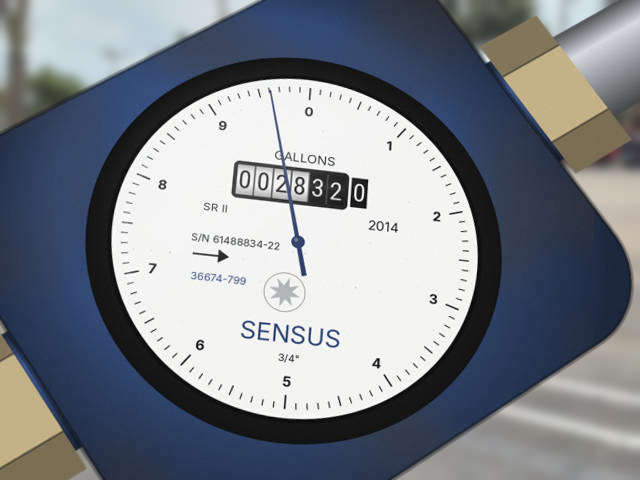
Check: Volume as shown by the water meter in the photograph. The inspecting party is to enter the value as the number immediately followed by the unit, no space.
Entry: 28319.6gal
